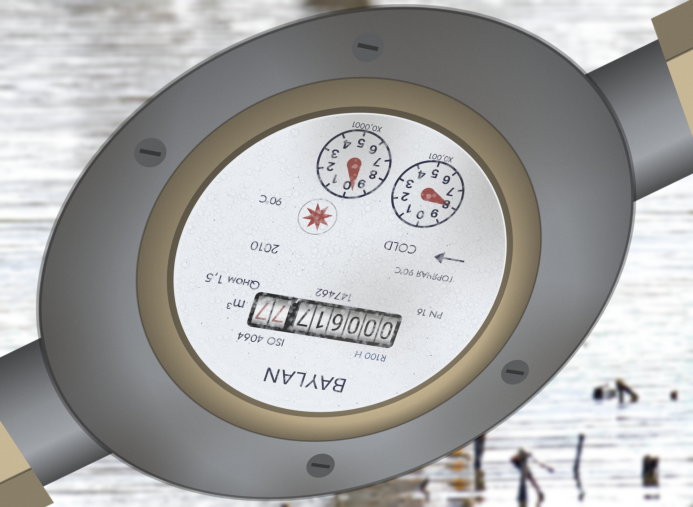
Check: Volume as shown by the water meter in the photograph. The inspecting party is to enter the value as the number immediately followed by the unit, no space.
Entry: 617.7779m³
